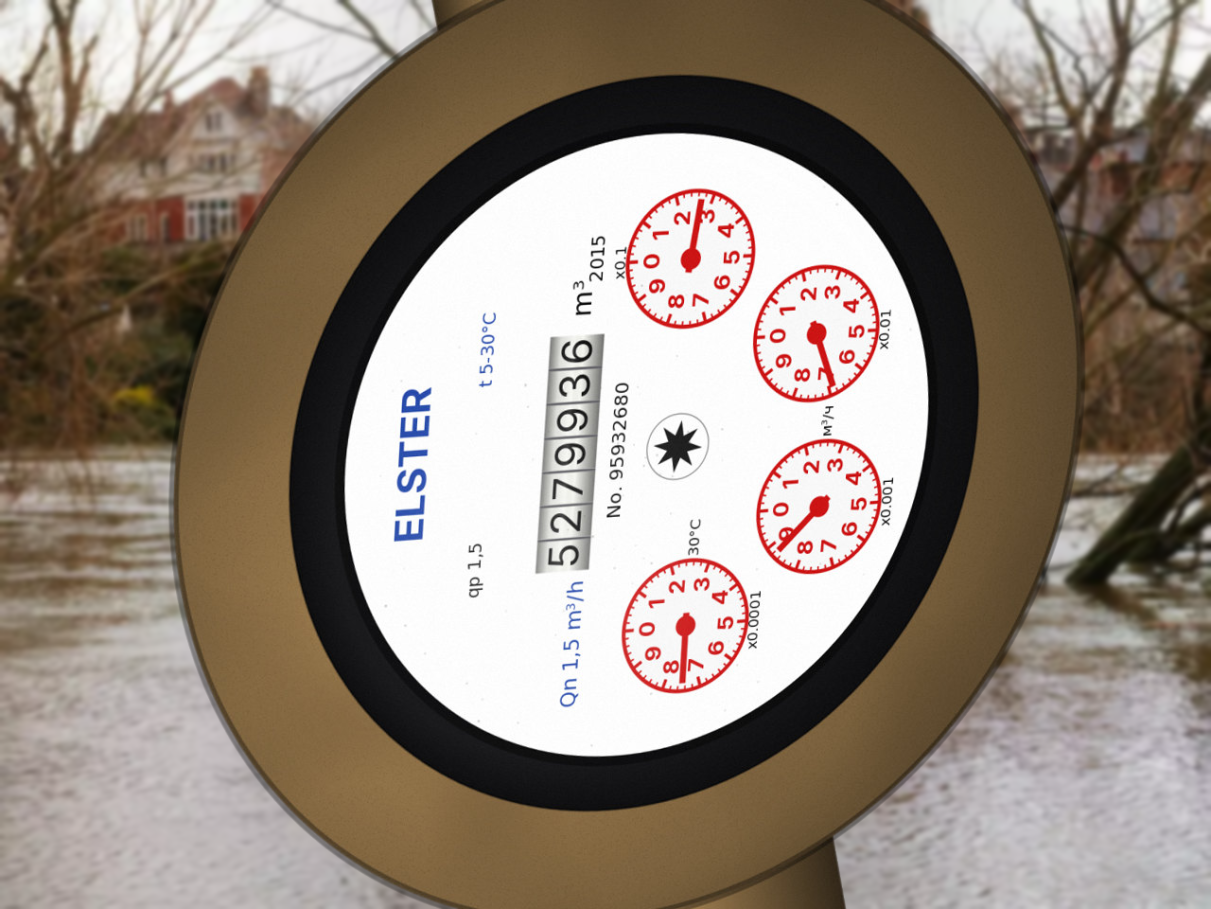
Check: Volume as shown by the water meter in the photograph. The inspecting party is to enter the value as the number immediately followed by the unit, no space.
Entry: 5279936.2687m³
